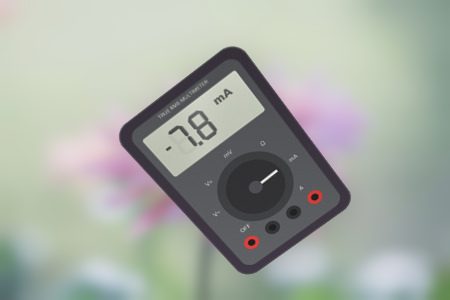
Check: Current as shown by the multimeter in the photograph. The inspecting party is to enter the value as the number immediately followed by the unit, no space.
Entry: -7.8mA
